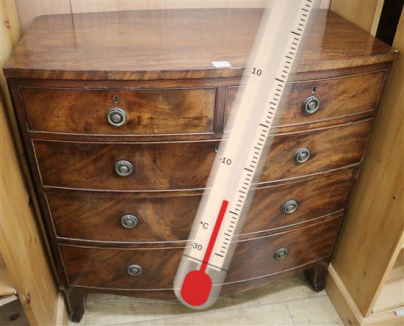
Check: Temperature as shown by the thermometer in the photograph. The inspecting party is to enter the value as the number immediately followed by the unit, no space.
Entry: -18°C
